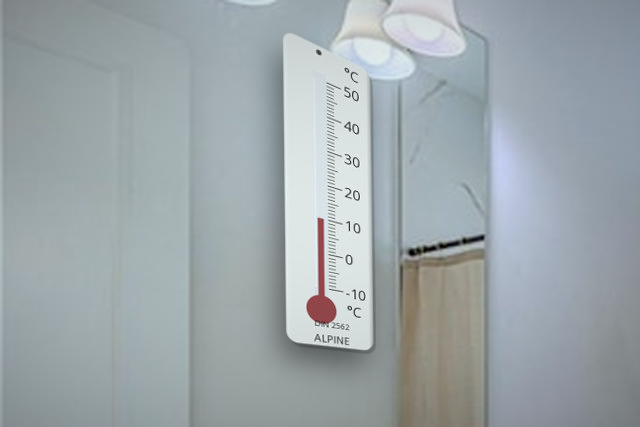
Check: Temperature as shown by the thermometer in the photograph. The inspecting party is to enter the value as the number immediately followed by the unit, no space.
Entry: 10°C
